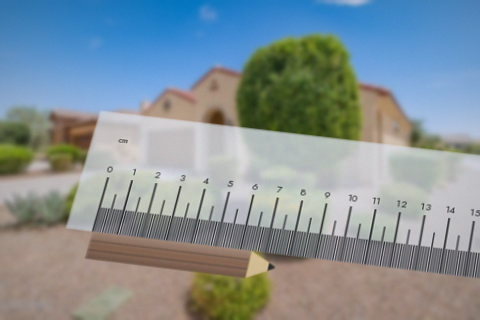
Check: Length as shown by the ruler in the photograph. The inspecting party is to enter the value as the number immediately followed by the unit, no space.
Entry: 7.5cm
